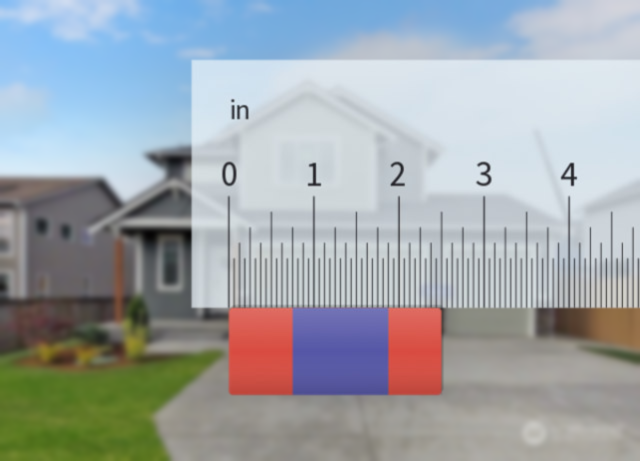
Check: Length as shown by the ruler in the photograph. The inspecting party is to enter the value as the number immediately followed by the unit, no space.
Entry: 2.5in
